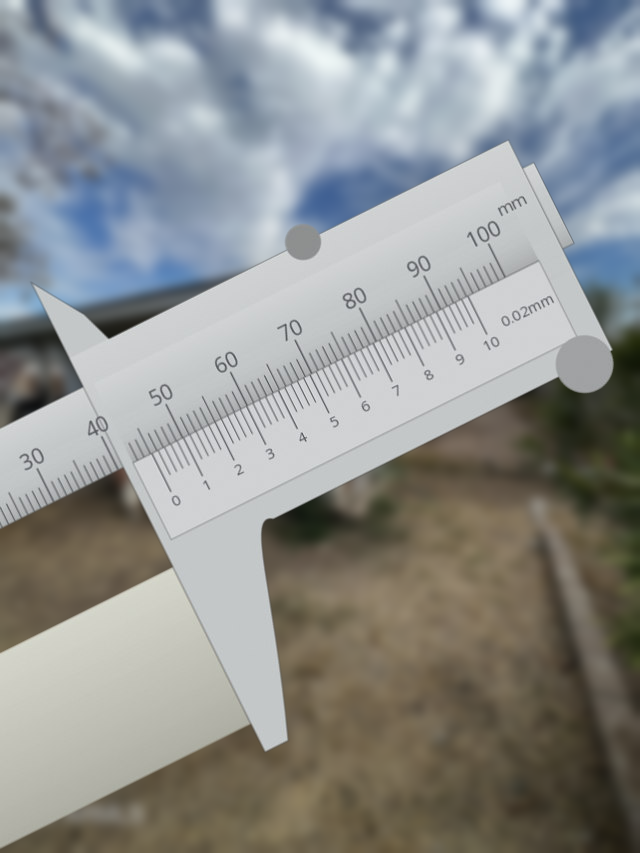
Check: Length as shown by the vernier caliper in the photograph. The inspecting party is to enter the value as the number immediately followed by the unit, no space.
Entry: 45.2mm
